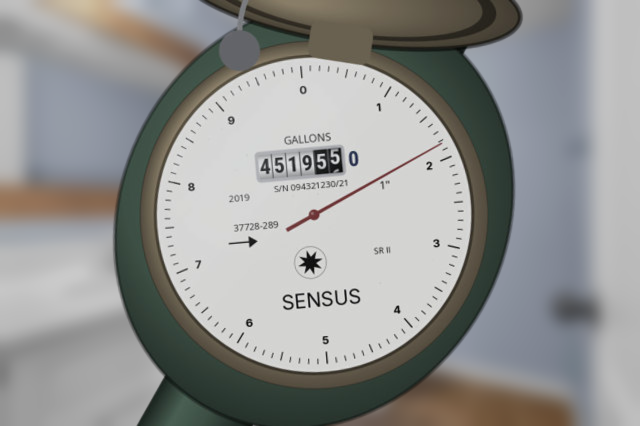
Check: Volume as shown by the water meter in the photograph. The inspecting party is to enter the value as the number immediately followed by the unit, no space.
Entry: 4519551.8gal
